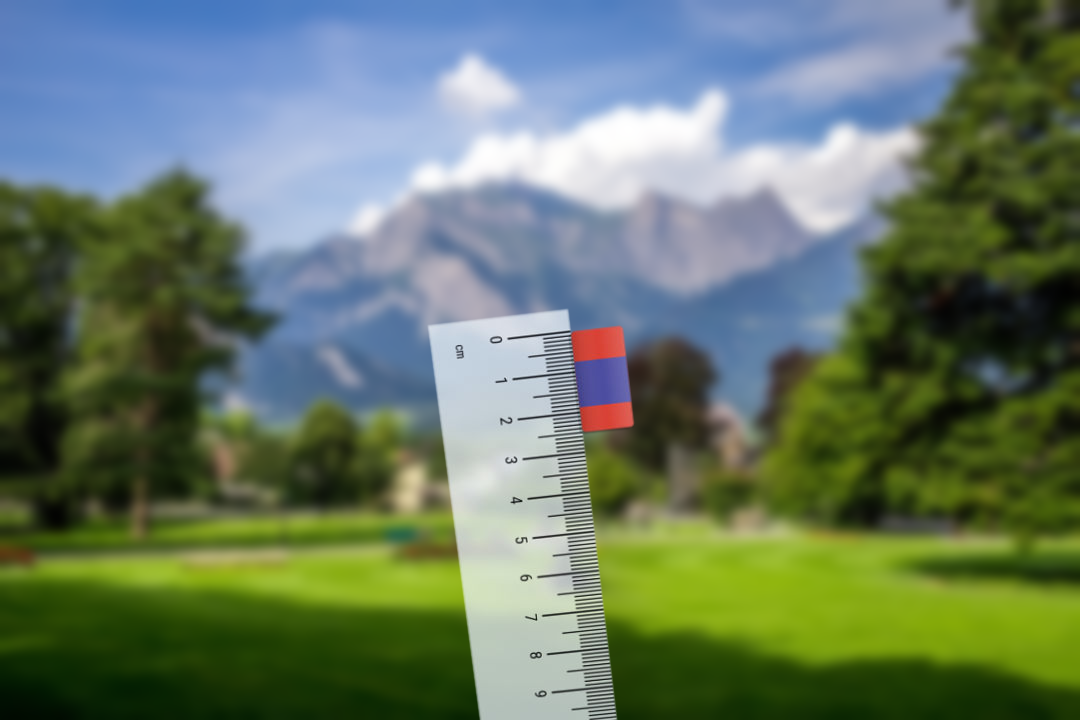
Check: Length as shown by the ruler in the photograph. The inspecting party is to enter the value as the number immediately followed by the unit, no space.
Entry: 2.5cm
